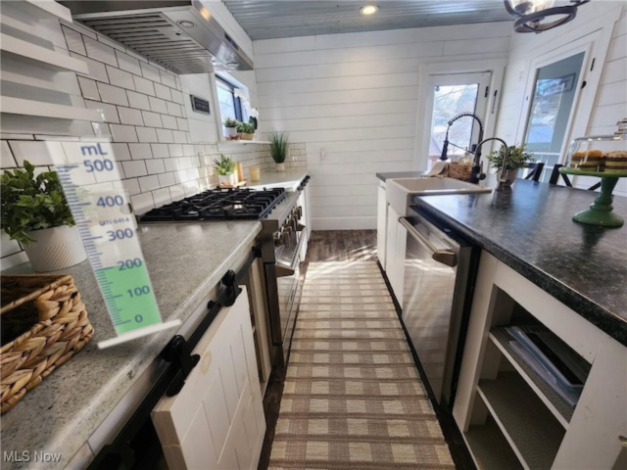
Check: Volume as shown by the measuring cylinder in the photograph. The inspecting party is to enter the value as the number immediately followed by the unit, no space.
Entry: 200mL
